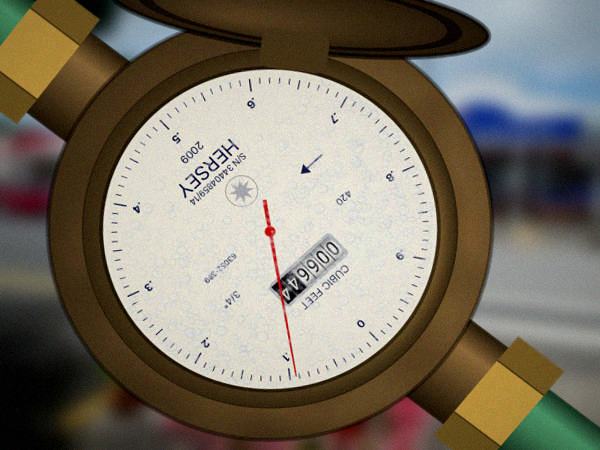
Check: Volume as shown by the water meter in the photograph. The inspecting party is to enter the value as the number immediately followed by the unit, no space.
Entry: 6644.09ft³
